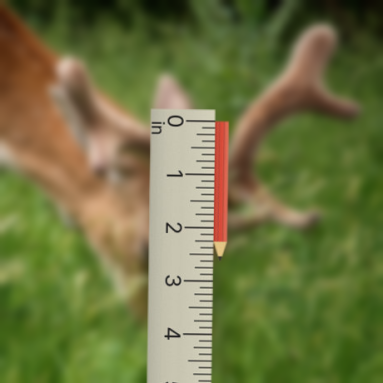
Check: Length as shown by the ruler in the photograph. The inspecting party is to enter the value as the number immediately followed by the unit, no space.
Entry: 2.625in
